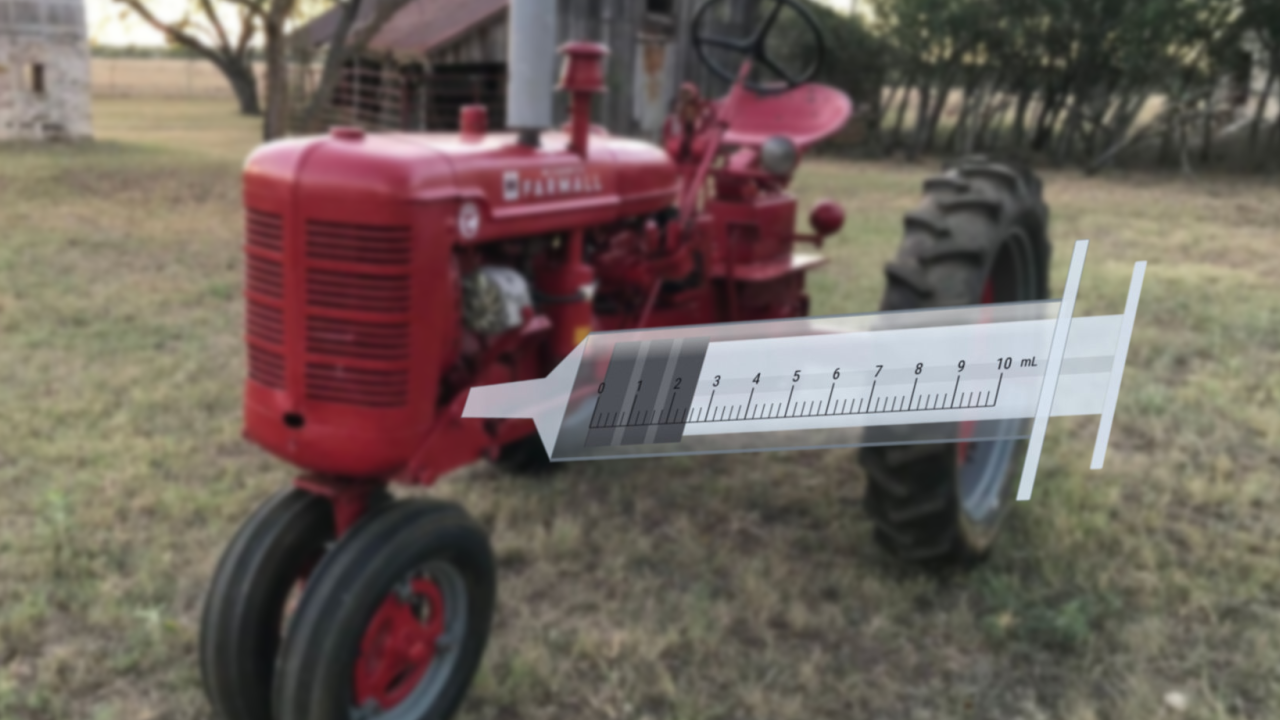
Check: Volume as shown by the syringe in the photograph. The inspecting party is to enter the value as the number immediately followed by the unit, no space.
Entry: 0mL
